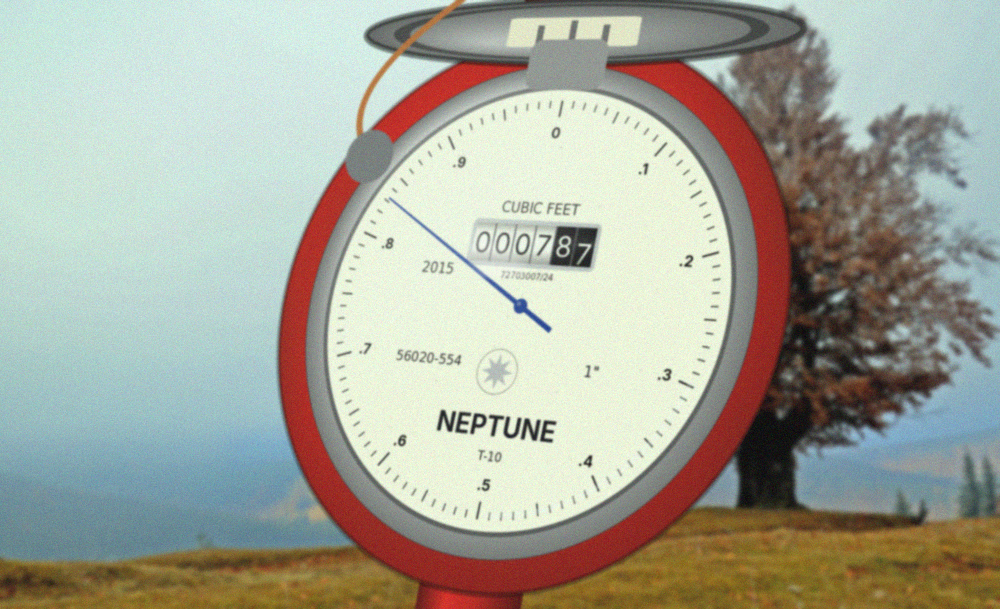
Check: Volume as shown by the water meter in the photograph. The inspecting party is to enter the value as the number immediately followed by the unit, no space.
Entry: 786.83ft³
